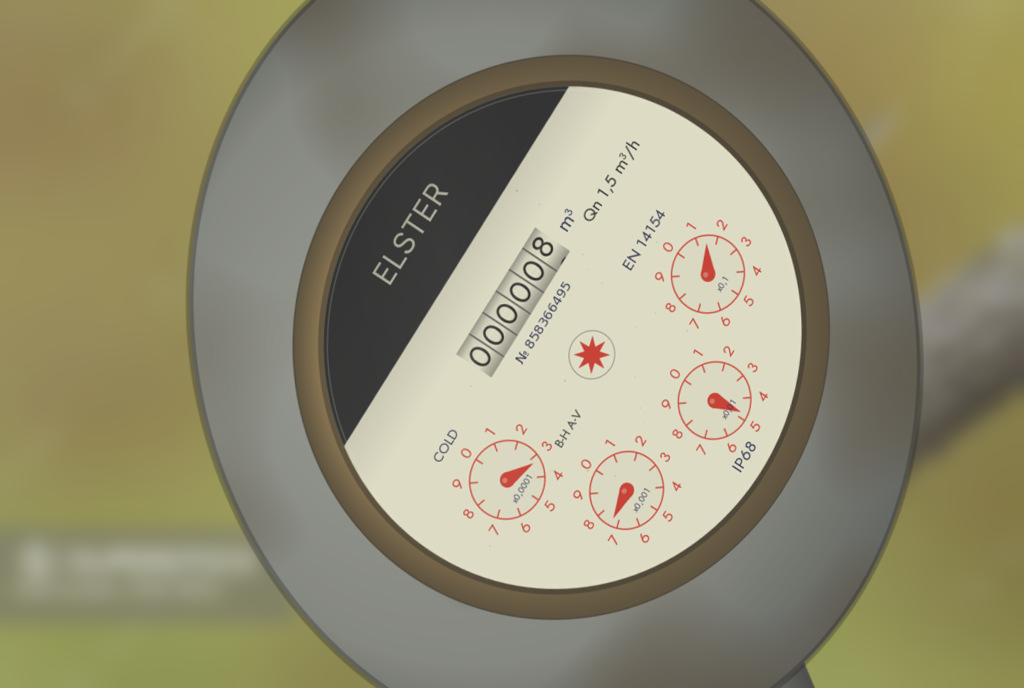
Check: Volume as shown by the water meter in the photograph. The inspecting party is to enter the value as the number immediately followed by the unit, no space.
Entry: 8.1473m³
